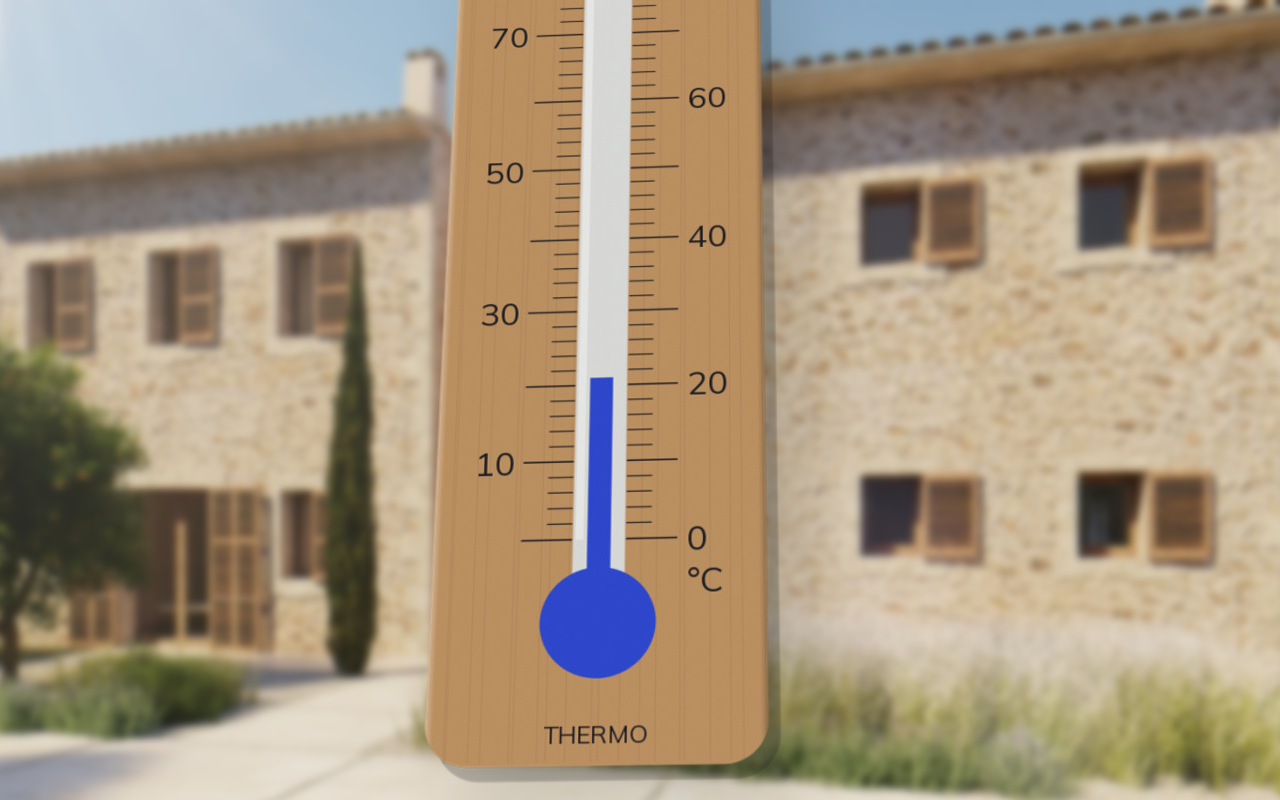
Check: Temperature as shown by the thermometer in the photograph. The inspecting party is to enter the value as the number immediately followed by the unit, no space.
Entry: 21°C
